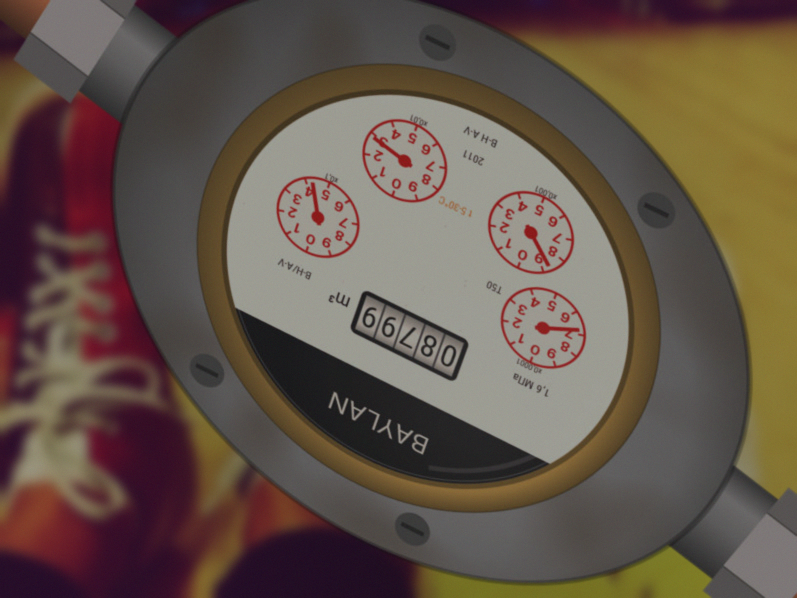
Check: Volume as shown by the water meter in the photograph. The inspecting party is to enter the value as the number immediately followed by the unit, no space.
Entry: 8799.4286m³
